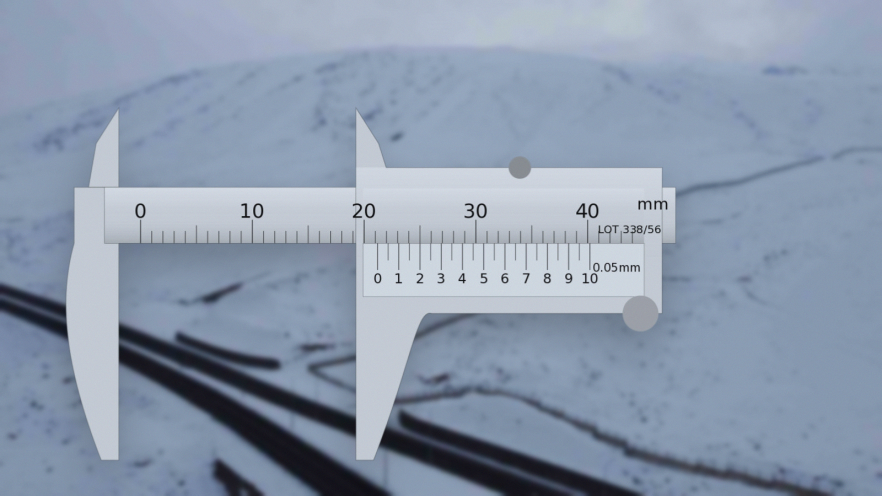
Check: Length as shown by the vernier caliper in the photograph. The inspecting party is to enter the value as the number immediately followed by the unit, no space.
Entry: 21.2mm
